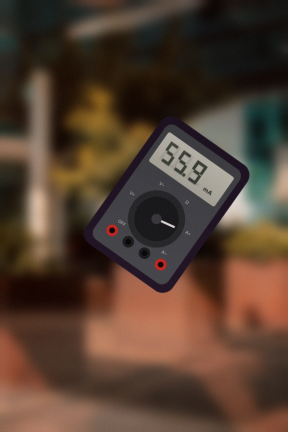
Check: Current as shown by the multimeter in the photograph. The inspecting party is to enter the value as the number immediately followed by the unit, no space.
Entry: 55.9mA
